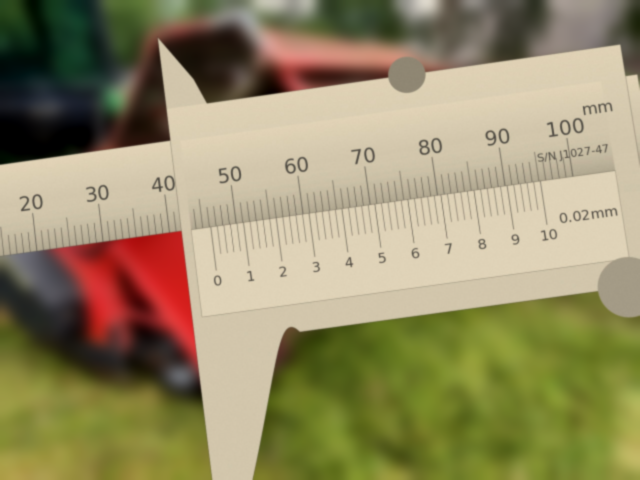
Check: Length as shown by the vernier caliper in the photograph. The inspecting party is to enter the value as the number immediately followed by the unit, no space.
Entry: 46.2mm
